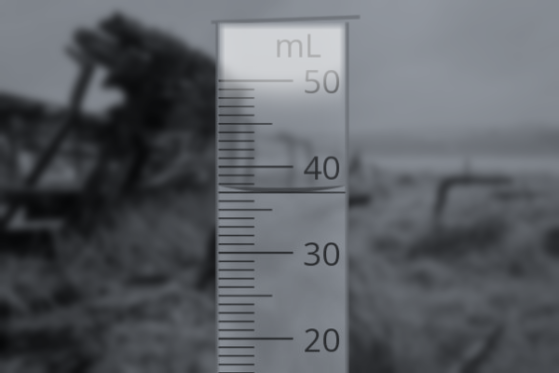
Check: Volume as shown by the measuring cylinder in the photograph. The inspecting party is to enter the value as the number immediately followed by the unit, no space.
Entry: 37mL
